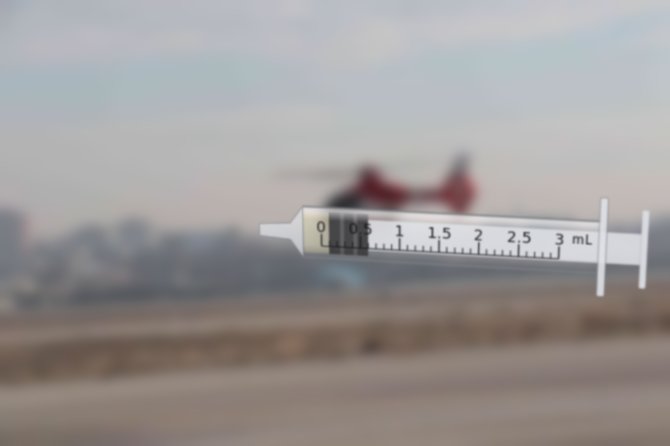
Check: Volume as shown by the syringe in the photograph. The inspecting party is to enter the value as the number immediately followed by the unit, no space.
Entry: 0.1mL
